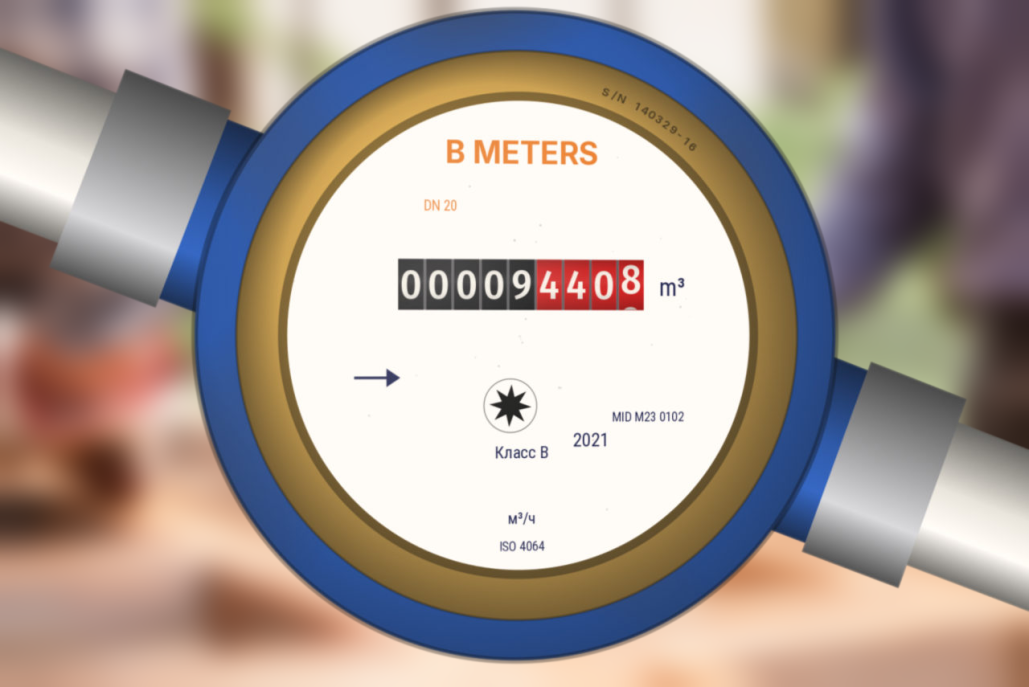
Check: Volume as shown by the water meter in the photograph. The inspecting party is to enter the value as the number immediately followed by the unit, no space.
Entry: 9.4408m³
